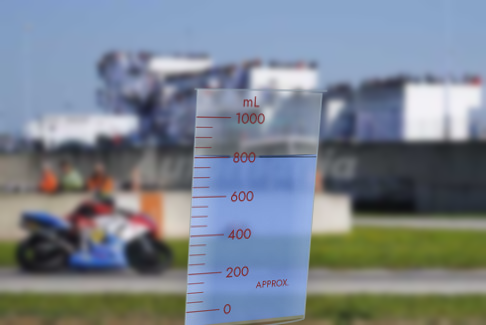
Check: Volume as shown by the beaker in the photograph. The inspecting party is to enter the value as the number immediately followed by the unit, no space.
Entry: 800mL
